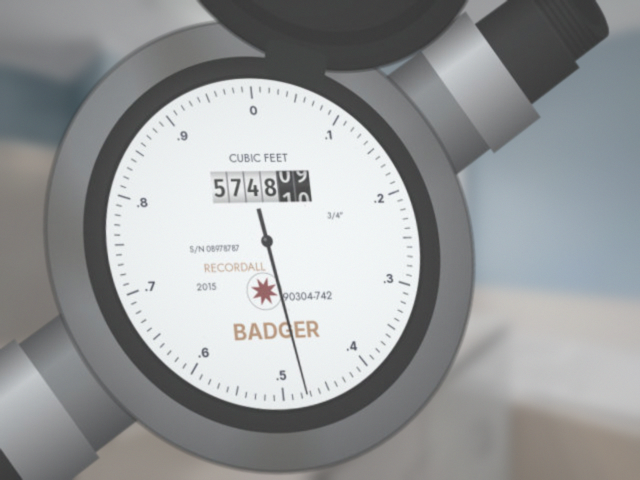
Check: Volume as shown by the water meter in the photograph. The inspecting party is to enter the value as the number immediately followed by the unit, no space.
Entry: 574809.47ft³
